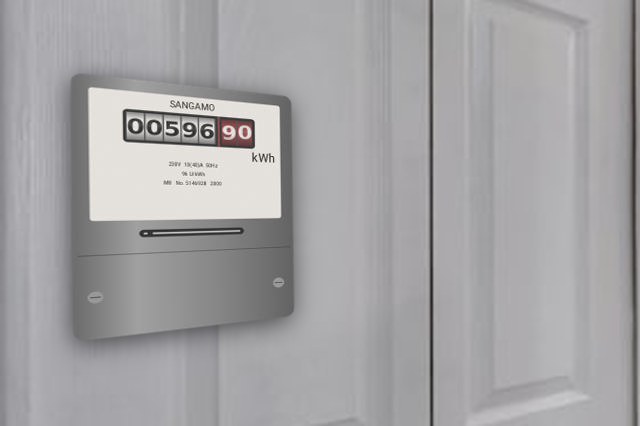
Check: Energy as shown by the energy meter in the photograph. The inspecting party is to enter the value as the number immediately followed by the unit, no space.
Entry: 596.90kWh
